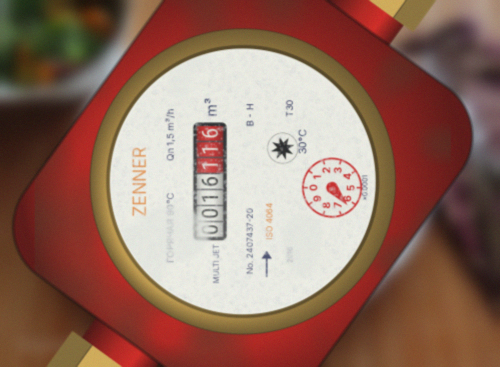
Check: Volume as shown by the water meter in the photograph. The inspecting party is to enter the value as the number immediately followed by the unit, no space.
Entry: 16.1166m³
